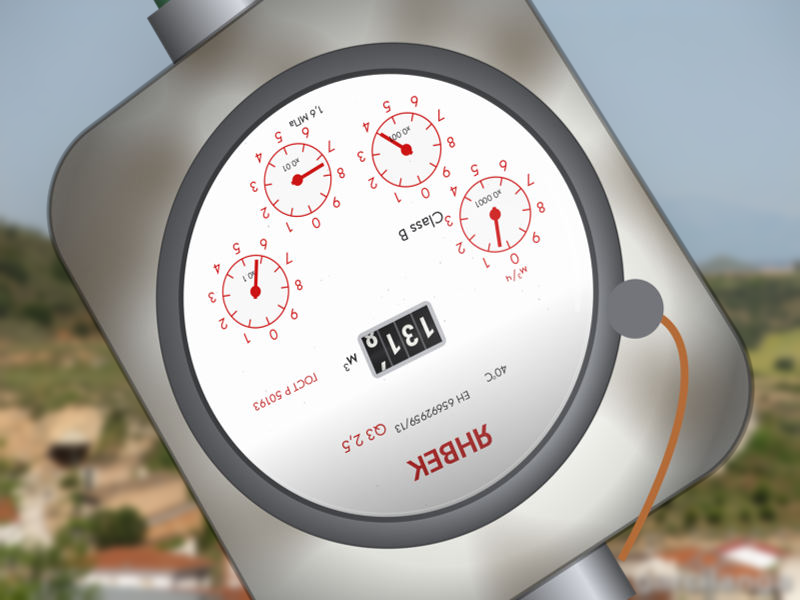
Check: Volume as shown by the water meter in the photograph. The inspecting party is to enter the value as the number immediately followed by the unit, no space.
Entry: 1317.5740m³
